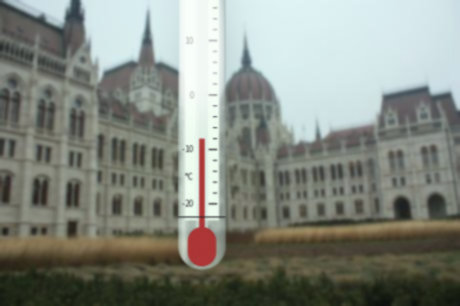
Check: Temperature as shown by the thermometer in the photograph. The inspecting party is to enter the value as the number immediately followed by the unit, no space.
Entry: -8°C
